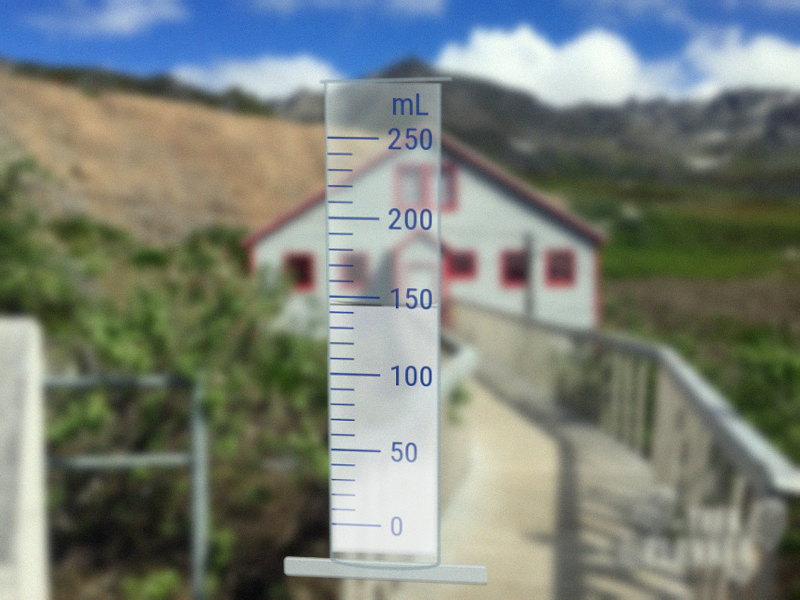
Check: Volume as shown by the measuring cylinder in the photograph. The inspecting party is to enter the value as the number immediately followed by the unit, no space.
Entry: 145mL
